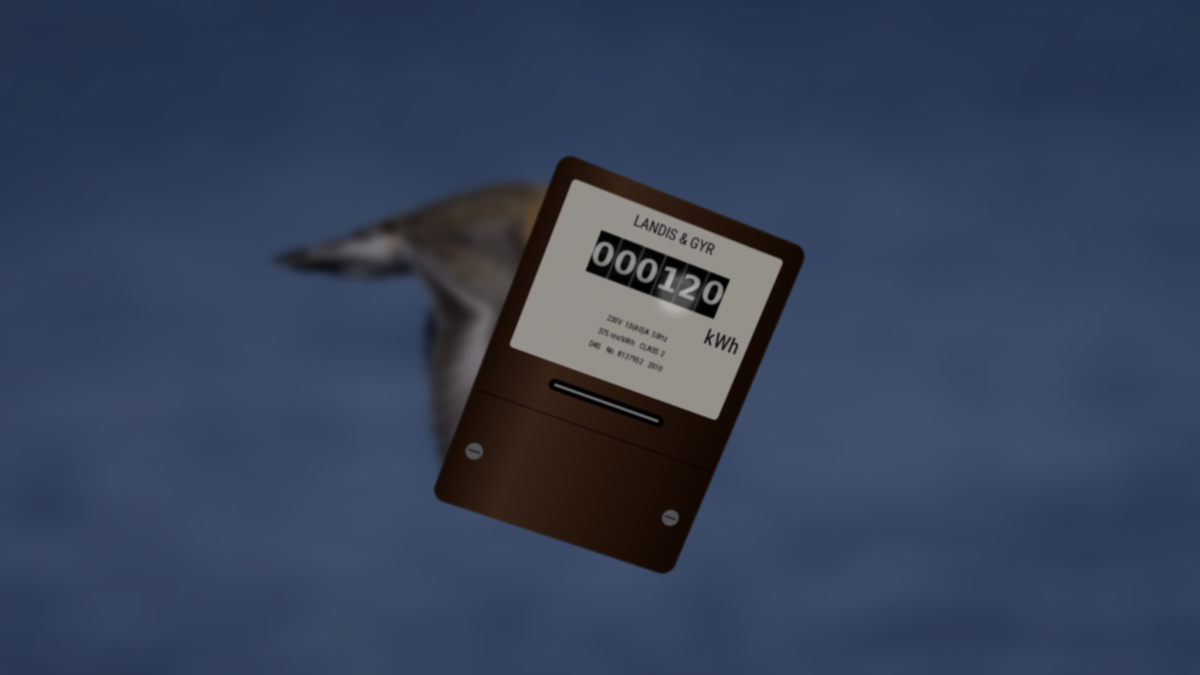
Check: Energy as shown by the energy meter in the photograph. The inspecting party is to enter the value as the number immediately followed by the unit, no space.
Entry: 120kWh
